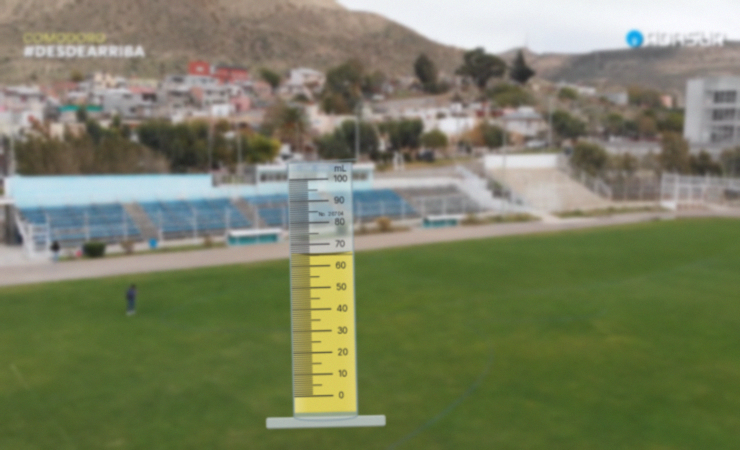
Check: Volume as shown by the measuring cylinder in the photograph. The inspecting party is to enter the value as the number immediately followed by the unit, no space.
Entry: 65mL
